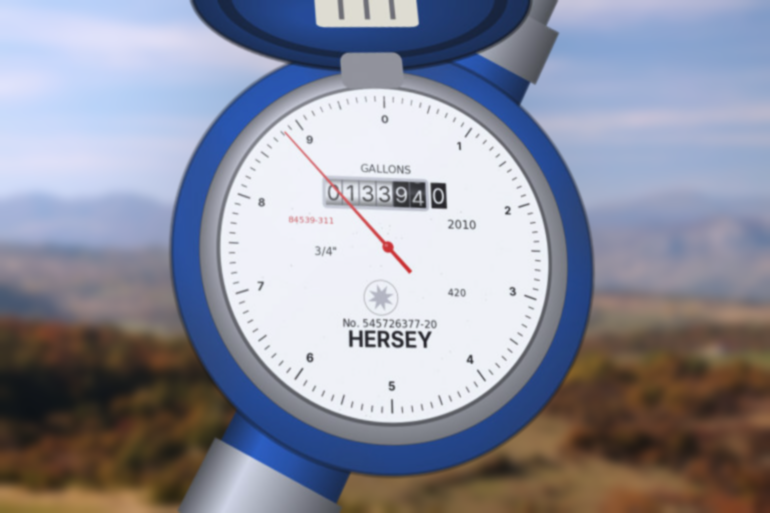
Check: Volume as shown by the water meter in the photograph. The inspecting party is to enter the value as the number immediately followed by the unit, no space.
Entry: 133938.8gal
